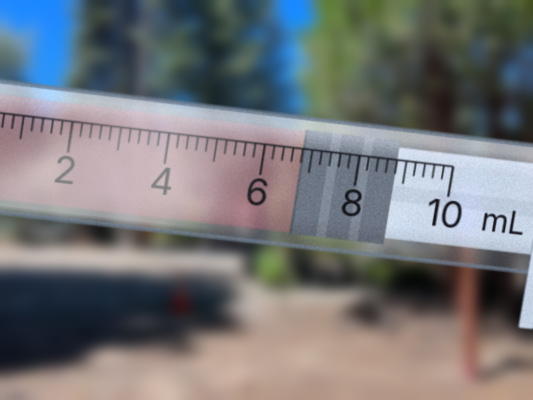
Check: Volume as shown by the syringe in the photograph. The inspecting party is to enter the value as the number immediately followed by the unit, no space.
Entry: 6.8mL
